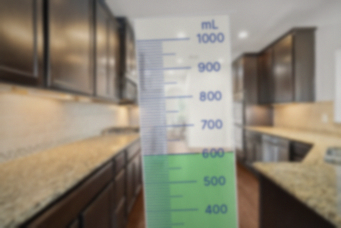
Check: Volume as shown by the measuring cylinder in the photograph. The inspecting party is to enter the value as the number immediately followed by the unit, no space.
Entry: 600mL
